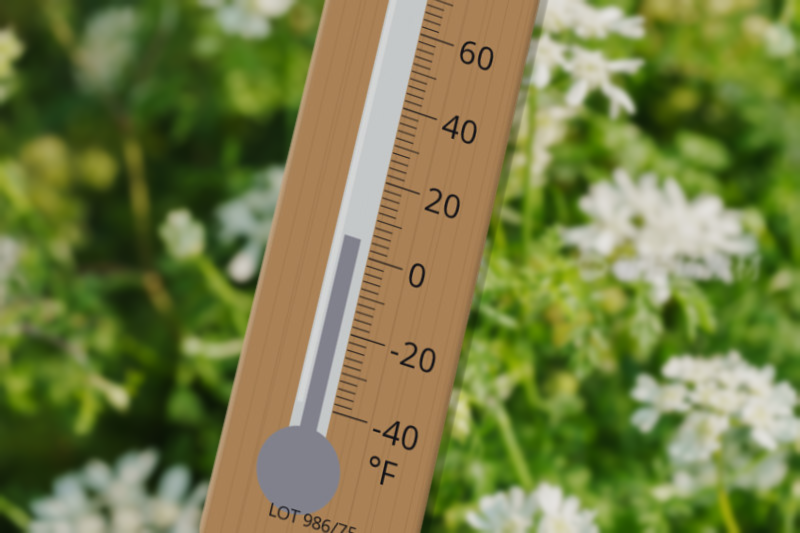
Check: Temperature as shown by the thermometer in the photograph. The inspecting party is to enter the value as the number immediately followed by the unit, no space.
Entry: 4°F
